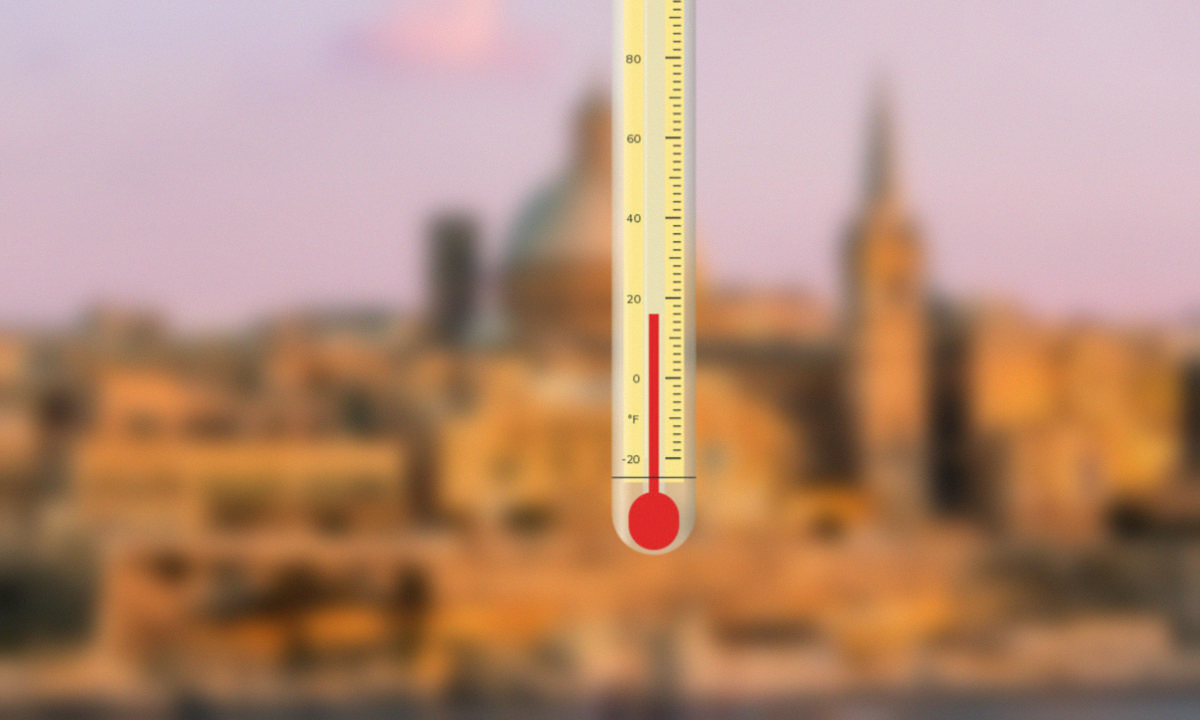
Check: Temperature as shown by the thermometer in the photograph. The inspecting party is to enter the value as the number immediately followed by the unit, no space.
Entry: 16°F
